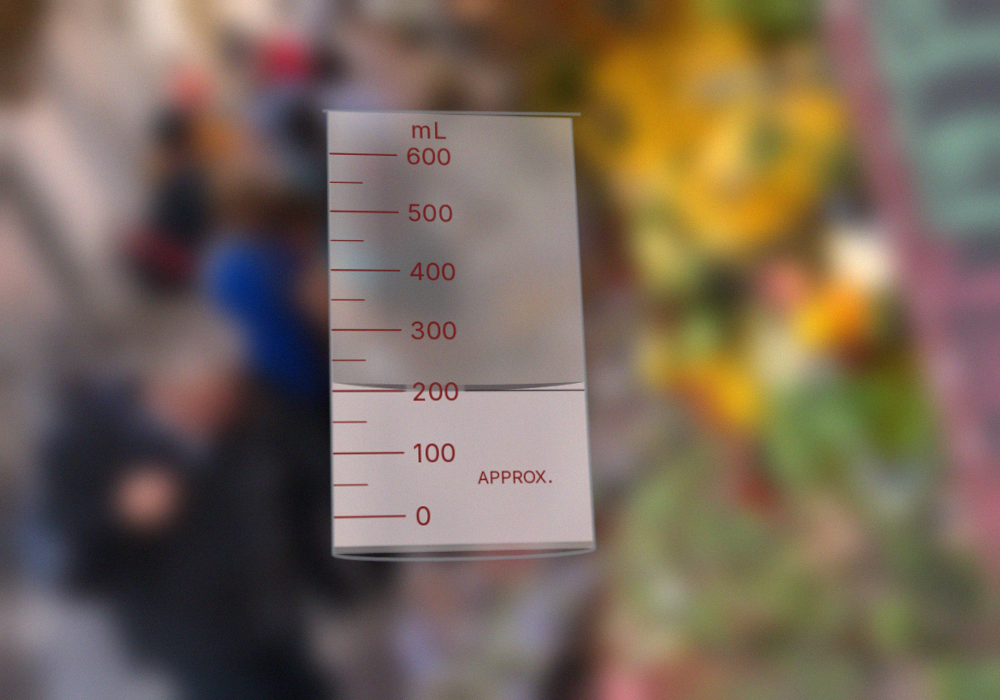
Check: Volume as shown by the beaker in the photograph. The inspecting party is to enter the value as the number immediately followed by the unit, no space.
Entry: 200mL
